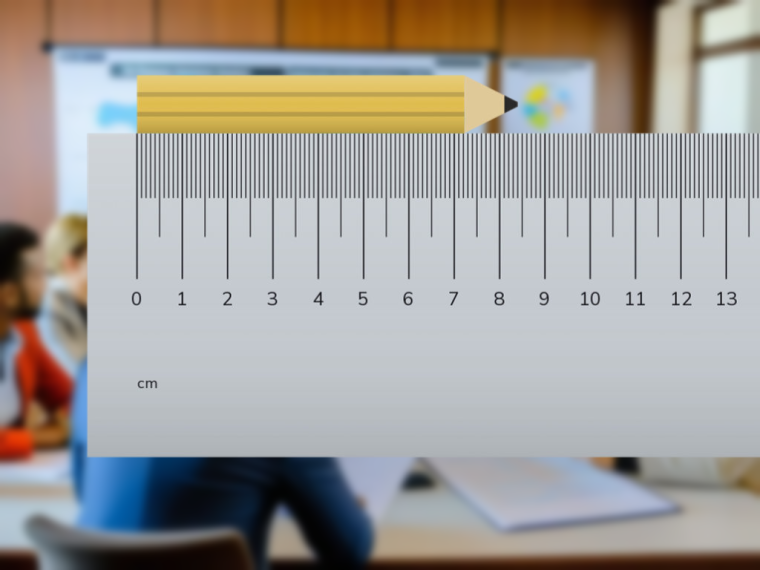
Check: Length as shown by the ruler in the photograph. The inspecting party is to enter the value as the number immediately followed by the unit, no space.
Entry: 8.4cm
